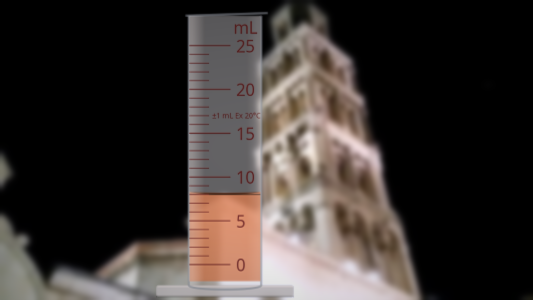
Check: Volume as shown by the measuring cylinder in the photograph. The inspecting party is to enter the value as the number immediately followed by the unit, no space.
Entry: 8mL
